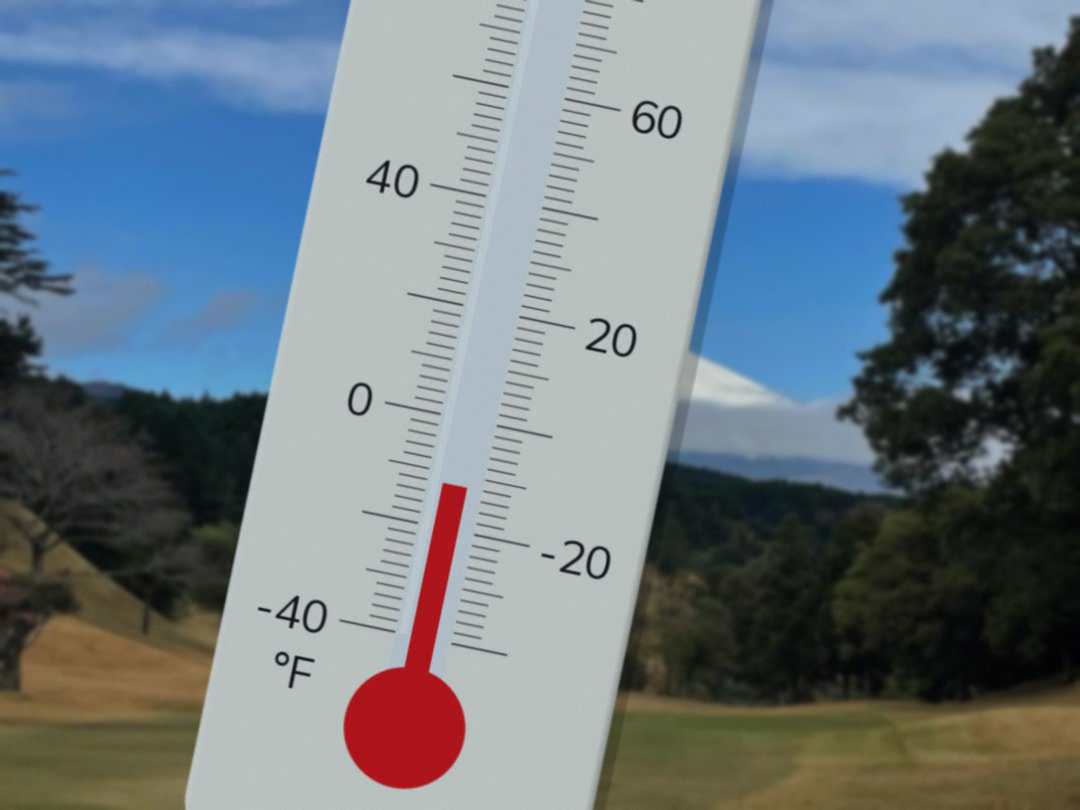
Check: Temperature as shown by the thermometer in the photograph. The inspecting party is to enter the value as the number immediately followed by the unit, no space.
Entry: -12°F
